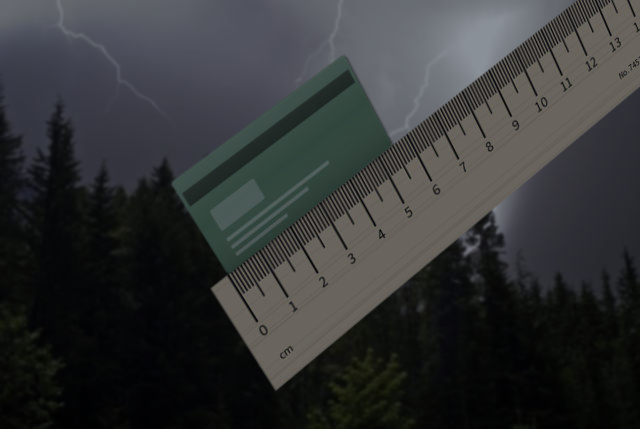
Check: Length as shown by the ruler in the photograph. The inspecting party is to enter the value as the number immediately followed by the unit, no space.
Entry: 5.5cm
